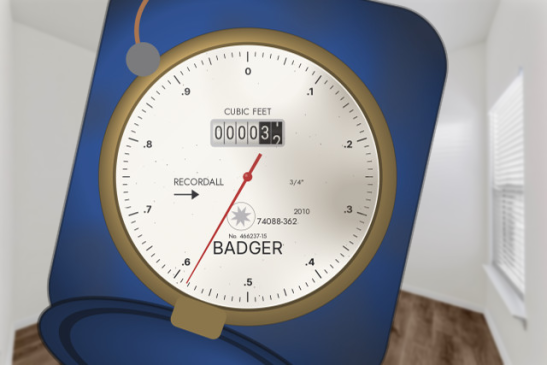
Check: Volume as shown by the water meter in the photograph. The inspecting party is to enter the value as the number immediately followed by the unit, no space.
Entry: 31.58ft³
